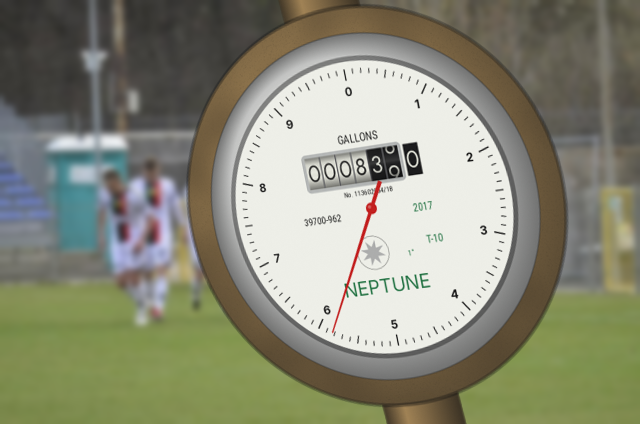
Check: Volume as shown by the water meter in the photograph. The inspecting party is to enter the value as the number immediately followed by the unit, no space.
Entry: 8385.8gal
